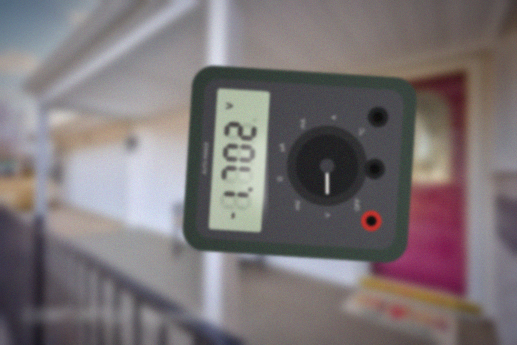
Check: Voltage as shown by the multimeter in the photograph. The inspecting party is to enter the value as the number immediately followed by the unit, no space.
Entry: -1.702V
